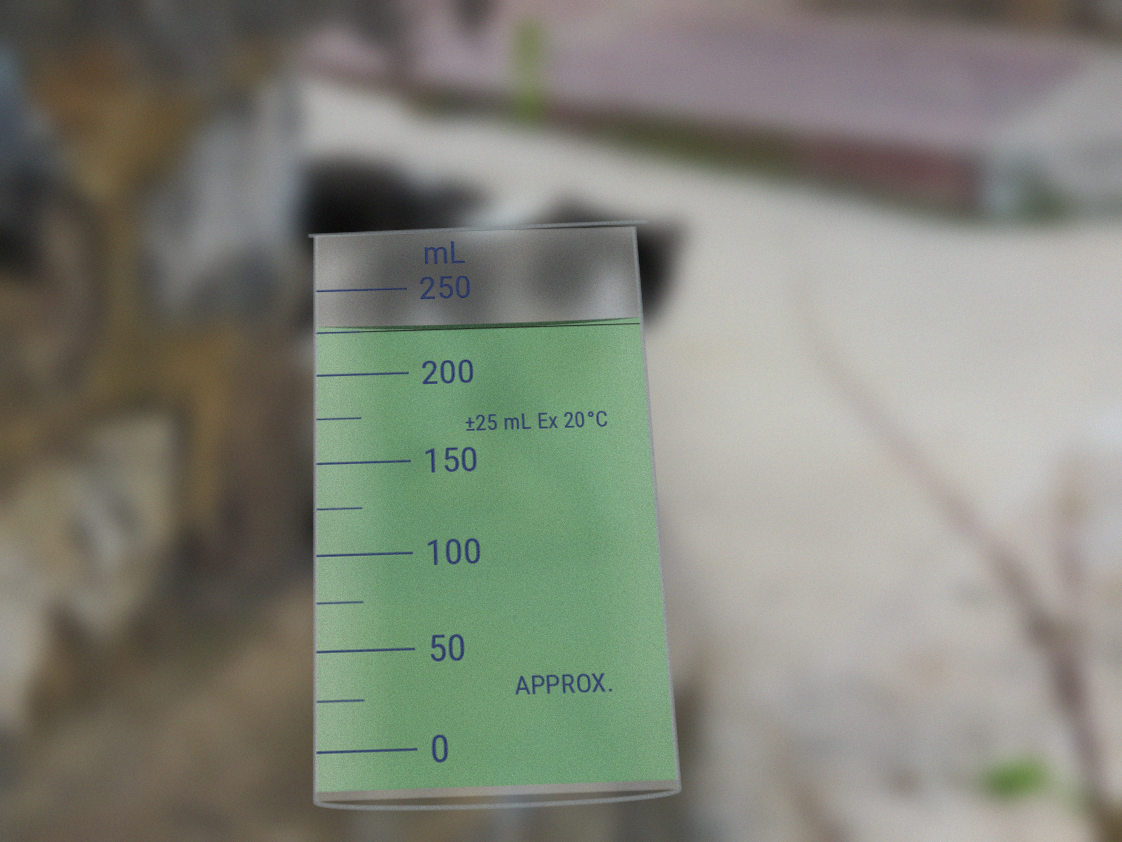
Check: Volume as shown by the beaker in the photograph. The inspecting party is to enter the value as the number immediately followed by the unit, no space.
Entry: 225mL
